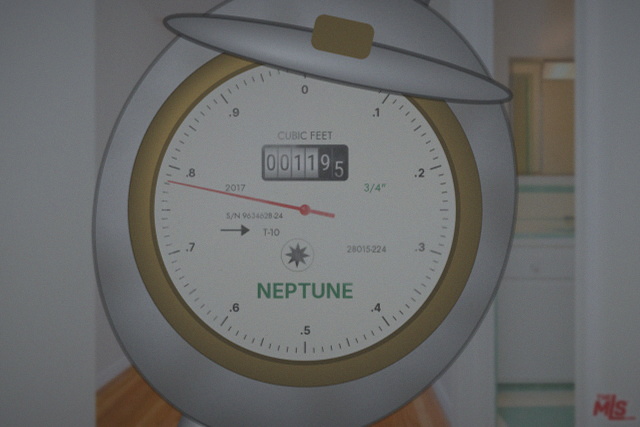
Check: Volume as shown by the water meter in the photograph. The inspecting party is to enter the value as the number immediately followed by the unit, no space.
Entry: 1194.78ft³
